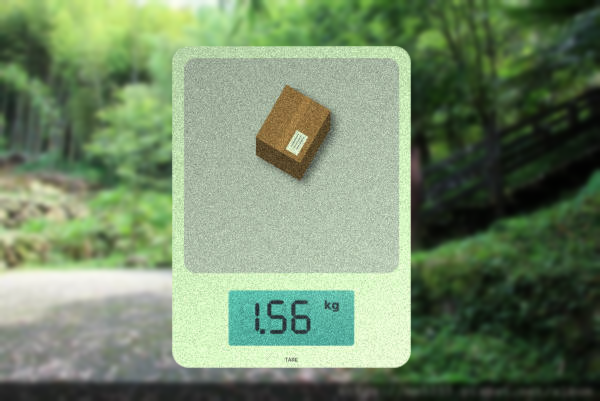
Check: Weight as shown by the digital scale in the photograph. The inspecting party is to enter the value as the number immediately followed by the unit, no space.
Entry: 1.56kg
